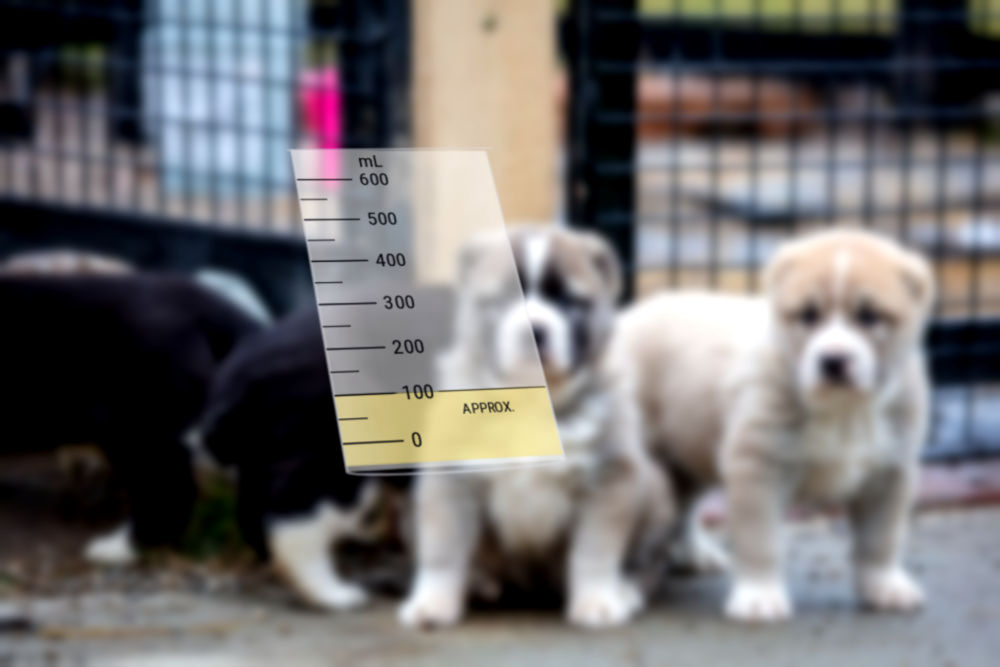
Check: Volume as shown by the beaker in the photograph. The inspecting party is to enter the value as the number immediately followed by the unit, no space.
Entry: 100mL
